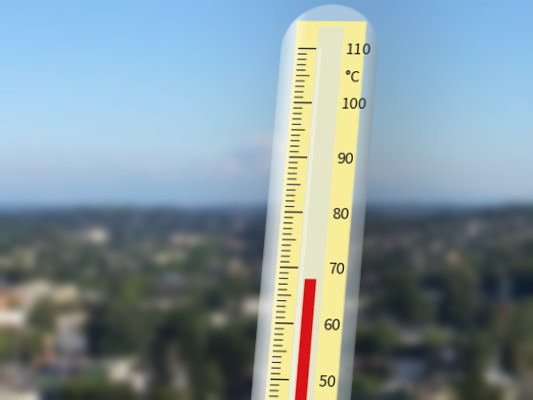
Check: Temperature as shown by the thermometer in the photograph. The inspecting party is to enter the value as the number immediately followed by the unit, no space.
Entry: 68°C
